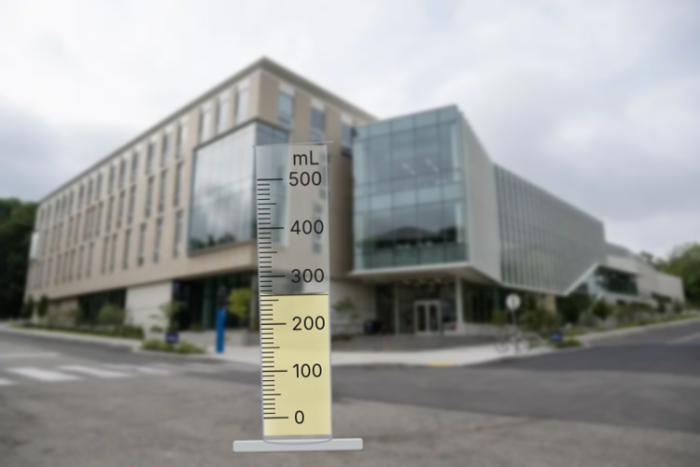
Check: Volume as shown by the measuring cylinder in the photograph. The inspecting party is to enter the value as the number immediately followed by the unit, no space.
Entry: 260mL
